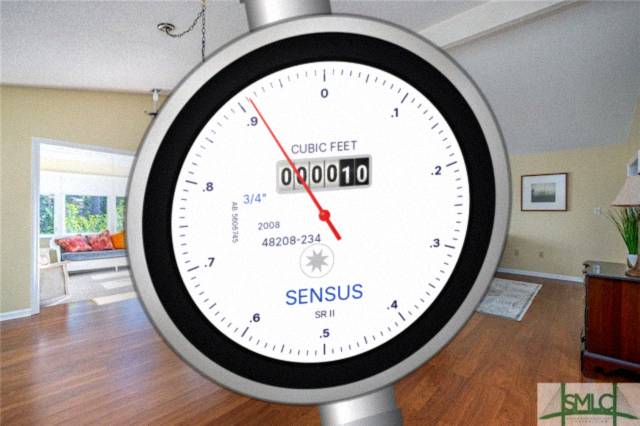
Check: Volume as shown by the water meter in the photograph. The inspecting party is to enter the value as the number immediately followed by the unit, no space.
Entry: 9.91ft³
